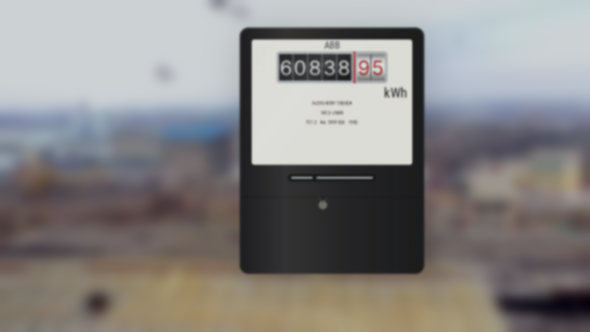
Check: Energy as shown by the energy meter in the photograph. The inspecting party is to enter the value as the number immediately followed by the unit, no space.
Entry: 60838.95kWh
